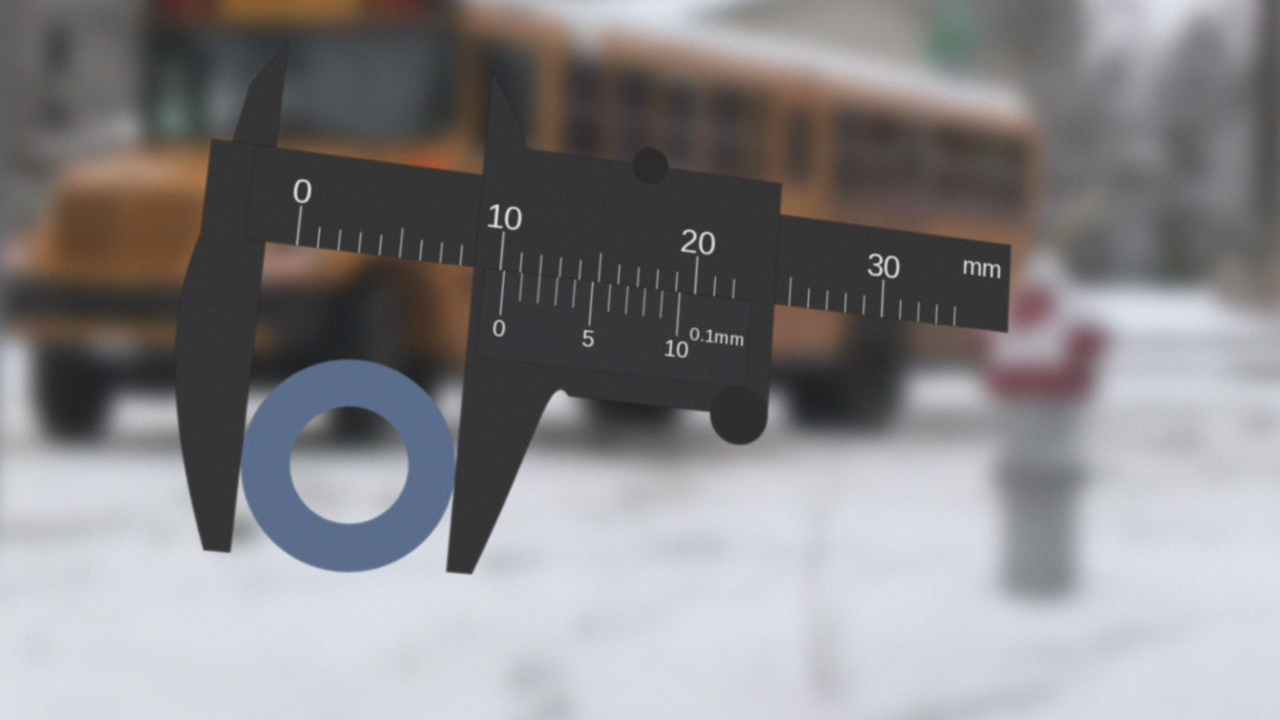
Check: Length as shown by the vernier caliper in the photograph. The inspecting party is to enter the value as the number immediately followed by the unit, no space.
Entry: 10.2mm
